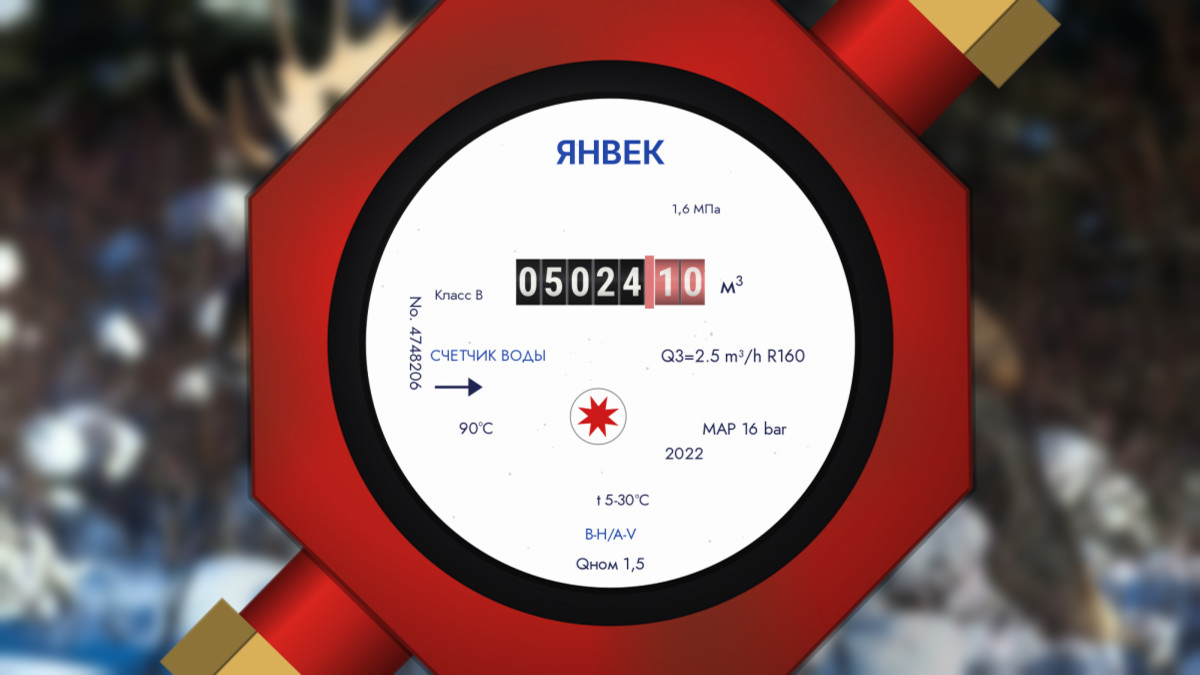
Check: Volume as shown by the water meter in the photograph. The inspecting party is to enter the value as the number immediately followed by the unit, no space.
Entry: 5024.10m³
